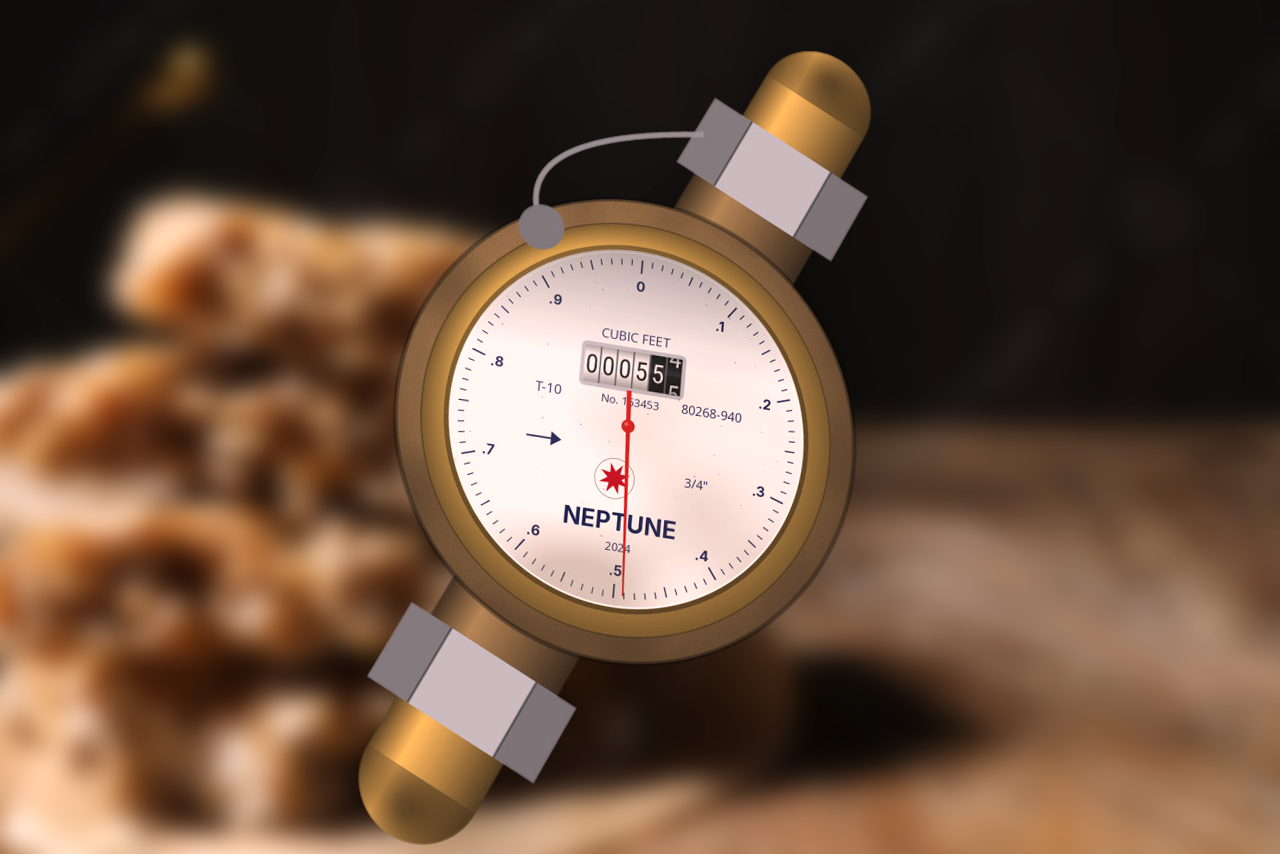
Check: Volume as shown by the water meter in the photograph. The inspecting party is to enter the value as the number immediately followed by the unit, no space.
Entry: 554.49ft³
